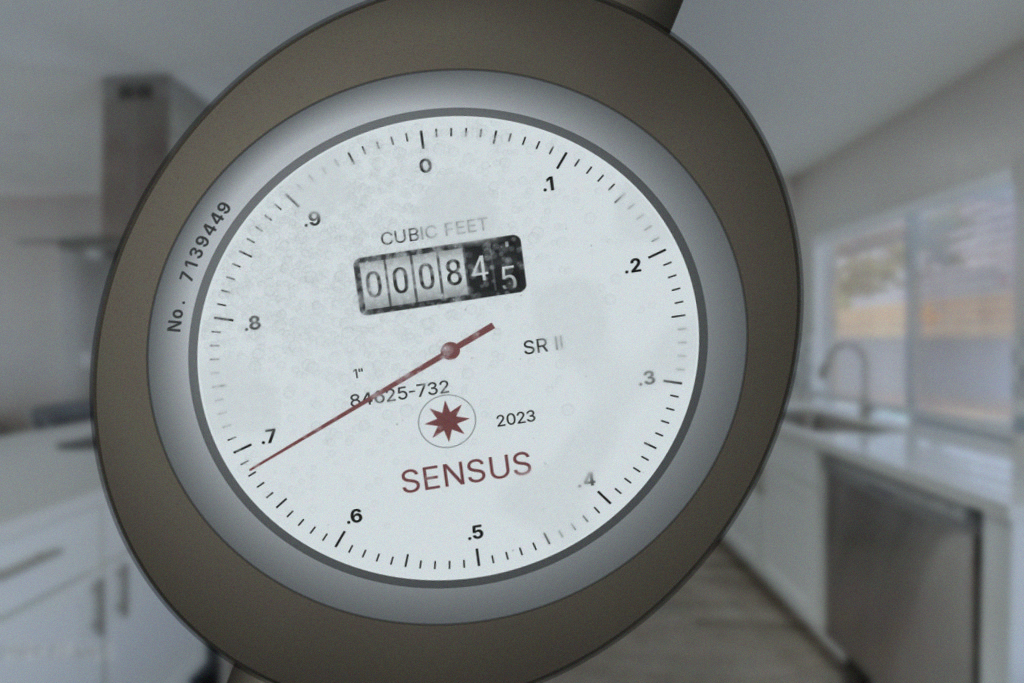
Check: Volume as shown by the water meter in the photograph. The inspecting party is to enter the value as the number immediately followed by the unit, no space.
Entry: 844.68ft³
